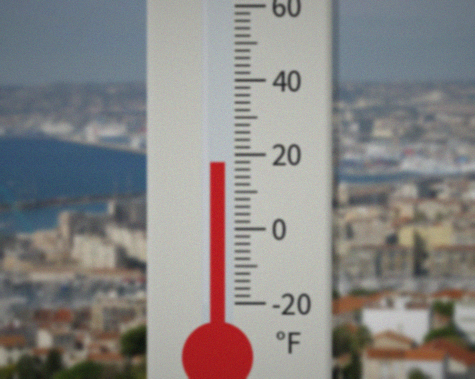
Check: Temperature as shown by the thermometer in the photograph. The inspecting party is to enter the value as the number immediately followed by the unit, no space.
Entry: 18°F
